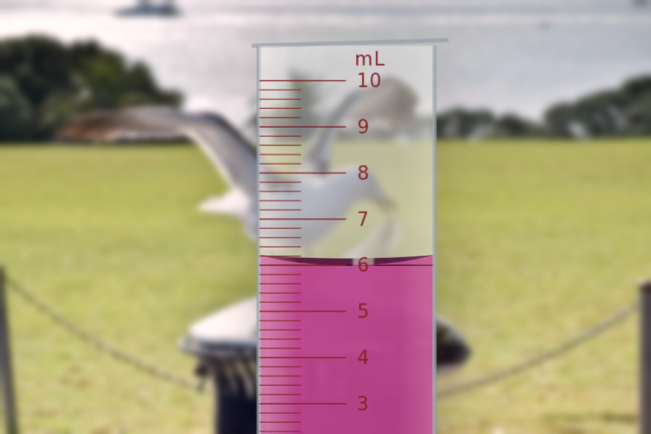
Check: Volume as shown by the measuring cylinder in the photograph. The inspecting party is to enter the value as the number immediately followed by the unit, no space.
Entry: 6mL
